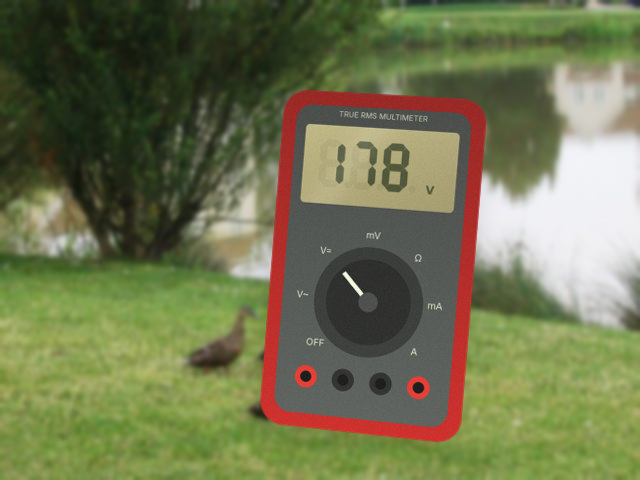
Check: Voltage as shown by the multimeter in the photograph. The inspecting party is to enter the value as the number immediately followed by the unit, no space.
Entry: 178V
